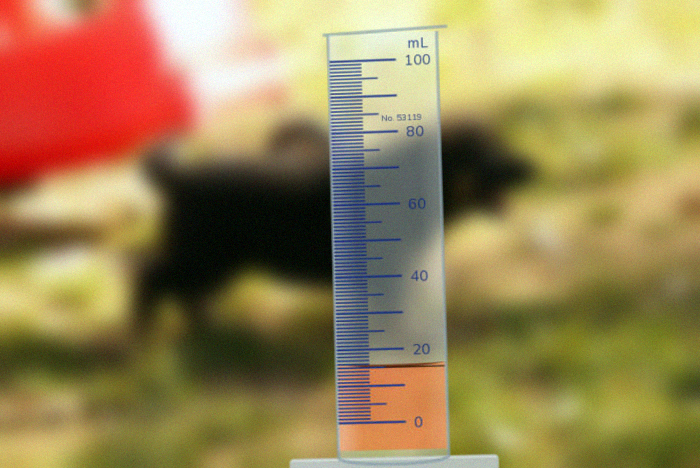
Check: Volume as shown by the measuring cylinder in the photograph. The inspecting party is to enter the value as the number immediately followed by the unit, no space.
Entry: 15mL
